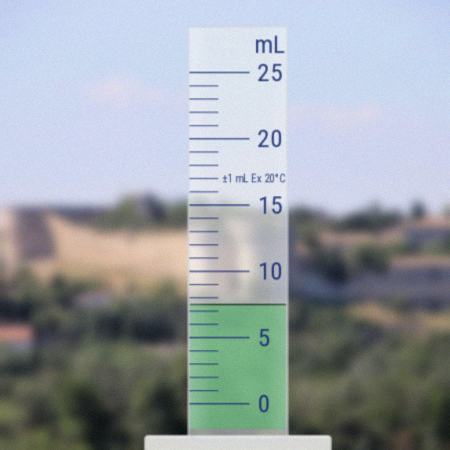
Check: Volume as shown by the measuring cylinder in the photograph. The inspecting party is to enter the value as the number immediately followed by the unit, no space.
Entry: 7.5mL
